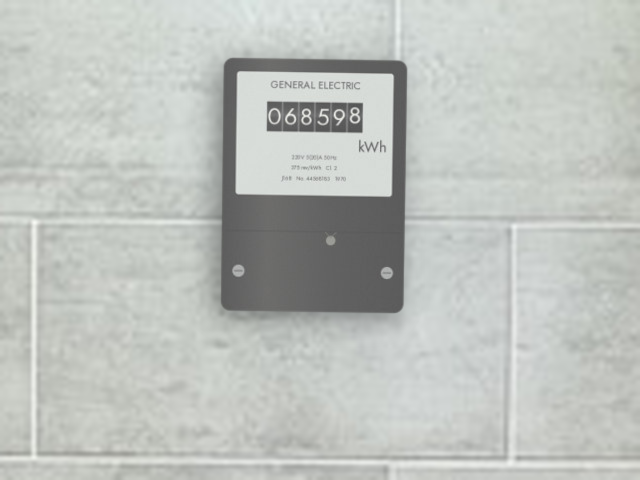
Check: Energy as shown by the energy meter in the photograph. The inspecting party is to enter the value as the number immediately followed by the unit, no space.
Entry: 68598kWh
